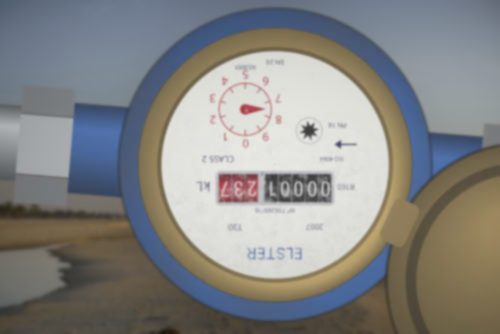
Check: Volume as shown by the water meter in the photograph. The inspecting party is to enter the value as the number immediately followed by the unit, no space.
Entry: 1.2377kL
